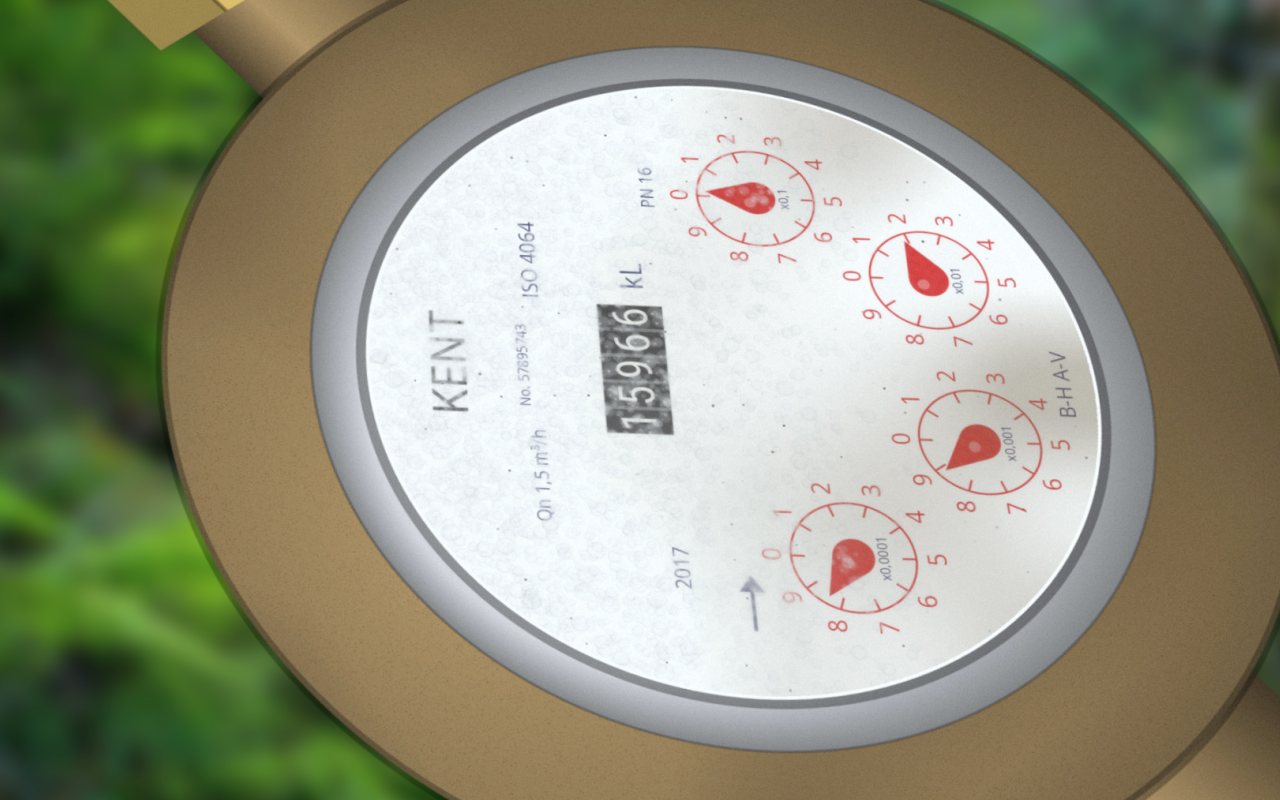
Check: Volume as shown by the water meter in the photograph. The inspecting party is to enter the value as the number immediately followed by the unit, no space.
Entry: 15966.0188kL
